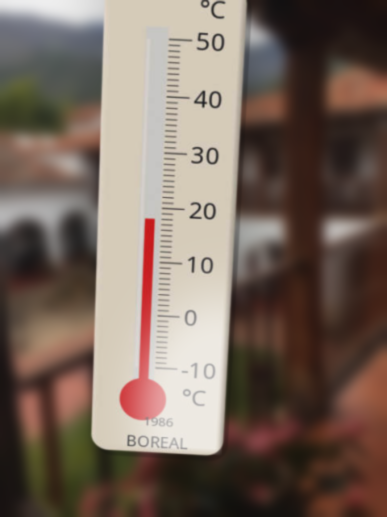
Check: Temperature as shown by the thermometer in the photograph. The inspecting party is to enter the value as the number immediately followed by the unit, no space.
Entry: 18°C
